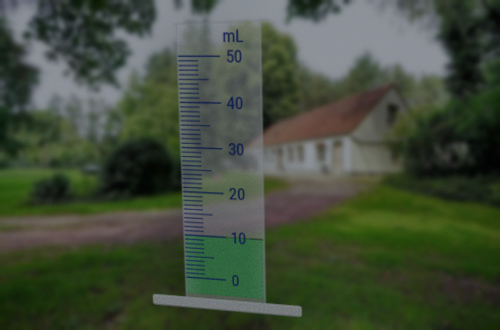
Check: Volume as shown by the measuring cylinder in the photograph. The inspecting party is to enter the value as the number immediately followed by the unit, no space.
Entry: 10mL
